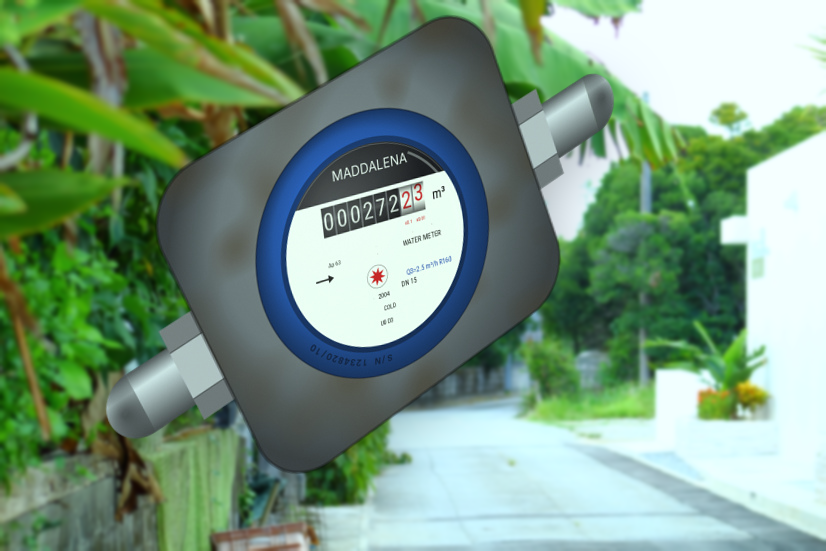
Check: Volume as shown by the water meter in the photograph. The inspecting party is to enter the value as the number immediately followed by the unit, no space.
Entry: 272.23m³
